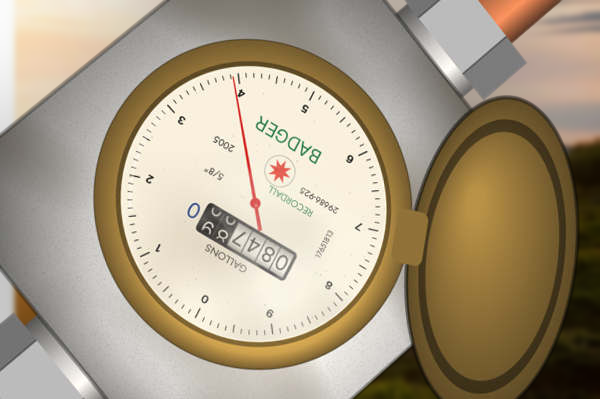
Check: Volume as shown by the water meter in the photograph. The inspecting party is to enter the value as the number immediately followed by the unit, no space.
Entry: 847893.9gal
